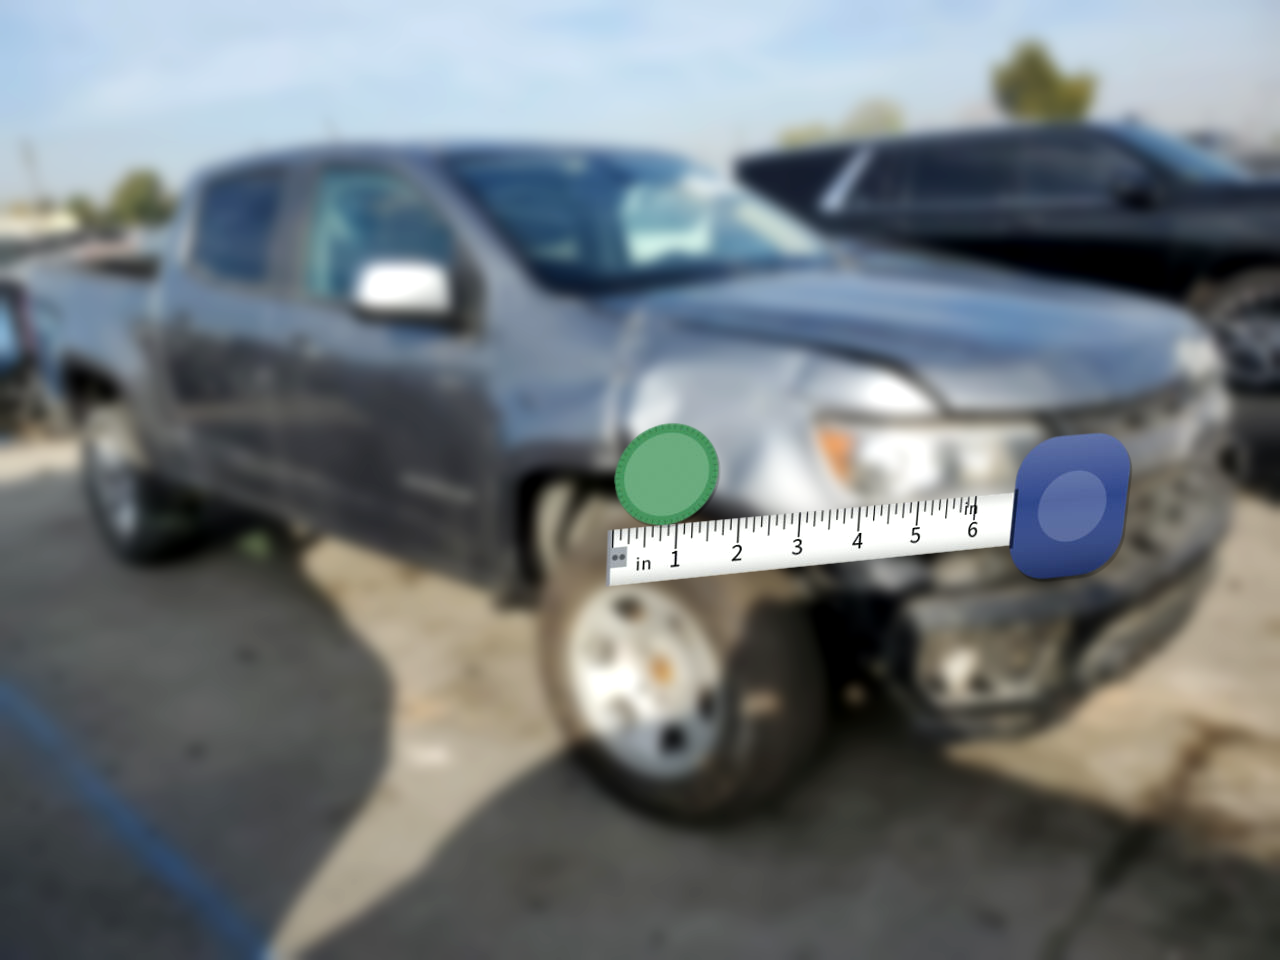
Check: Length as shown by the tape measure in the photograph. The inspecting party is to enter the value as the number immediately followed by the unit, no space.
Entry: 1.625in
